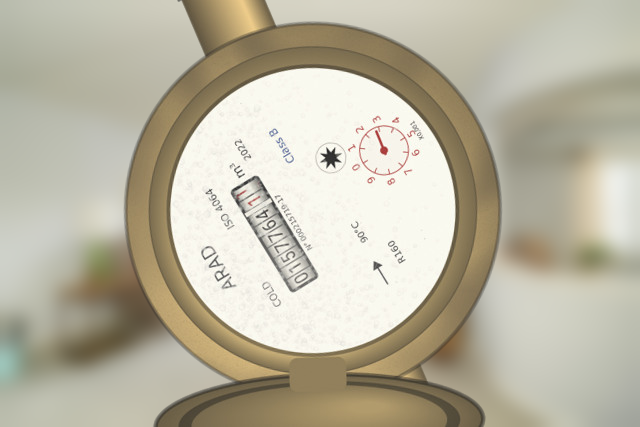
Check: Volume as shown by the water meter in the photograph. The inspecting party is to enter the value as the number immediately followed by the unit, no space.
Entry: 157764.112m³
